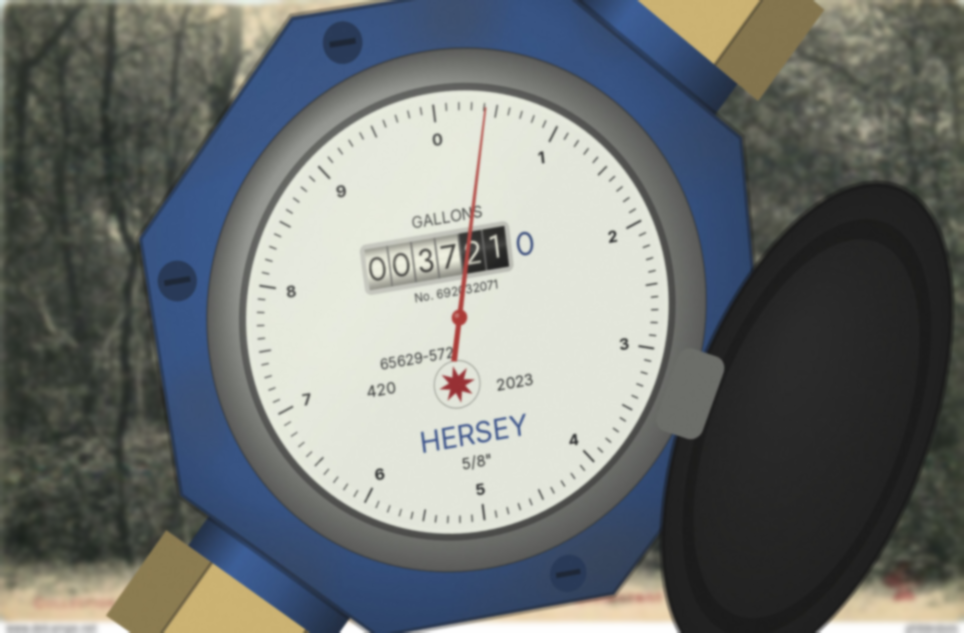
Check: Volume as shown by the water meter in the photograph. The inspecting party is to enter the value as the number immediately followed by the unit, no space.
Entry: 37210.4gal
